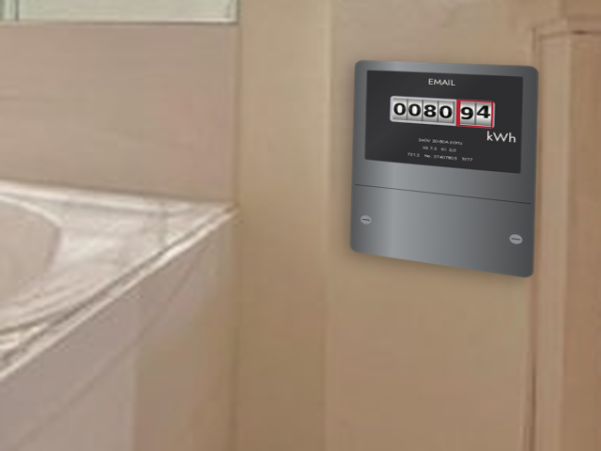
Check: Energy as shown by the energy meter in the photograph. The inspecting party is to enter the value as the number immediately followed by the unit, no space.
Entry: 80.94kWh
